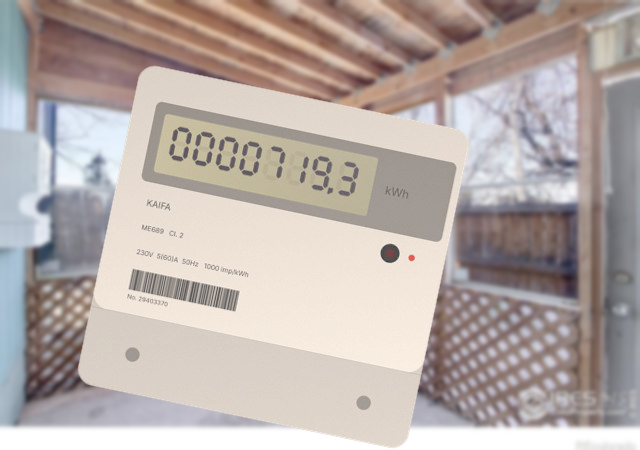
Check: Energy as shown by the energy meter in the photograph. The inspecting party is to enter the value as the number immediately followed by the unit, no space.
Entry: 719.3kWh
